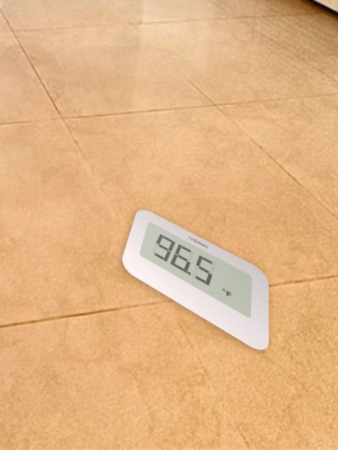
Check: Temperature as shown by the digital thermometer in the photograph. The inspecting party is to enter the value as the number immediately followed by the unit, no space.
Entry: 96.5°F
